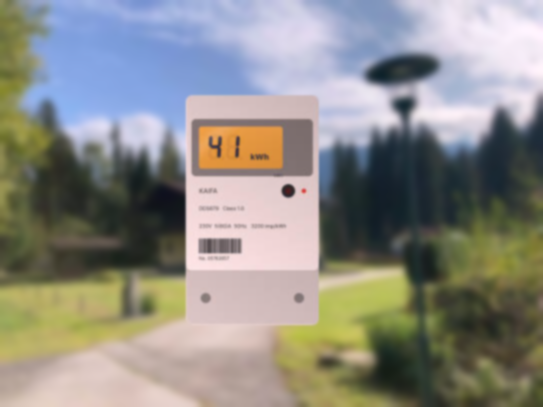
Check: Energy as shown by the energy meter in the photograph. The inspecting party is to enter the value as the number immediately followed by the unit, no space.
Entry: 41kWh
